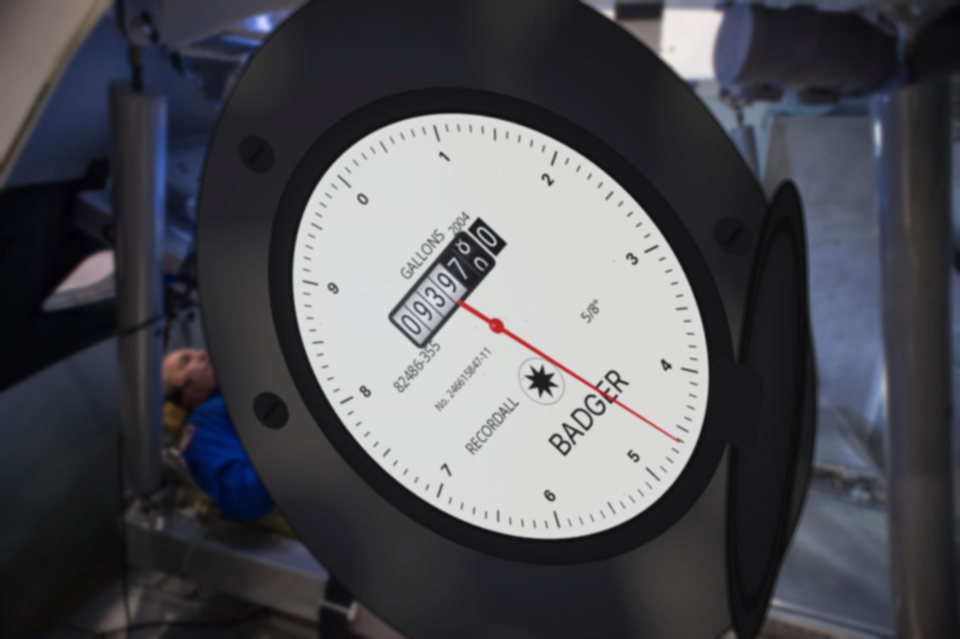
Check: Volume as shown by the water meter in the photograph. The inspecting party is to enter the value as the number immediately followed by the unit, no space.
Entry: 939784.6gal
